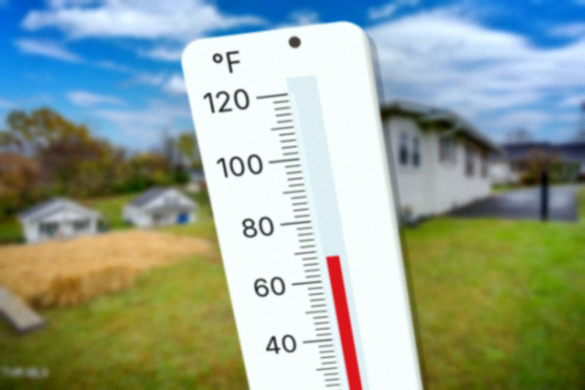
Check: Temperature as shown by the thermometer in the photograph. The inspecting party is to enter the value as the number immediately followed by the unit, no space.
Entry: 68°F
